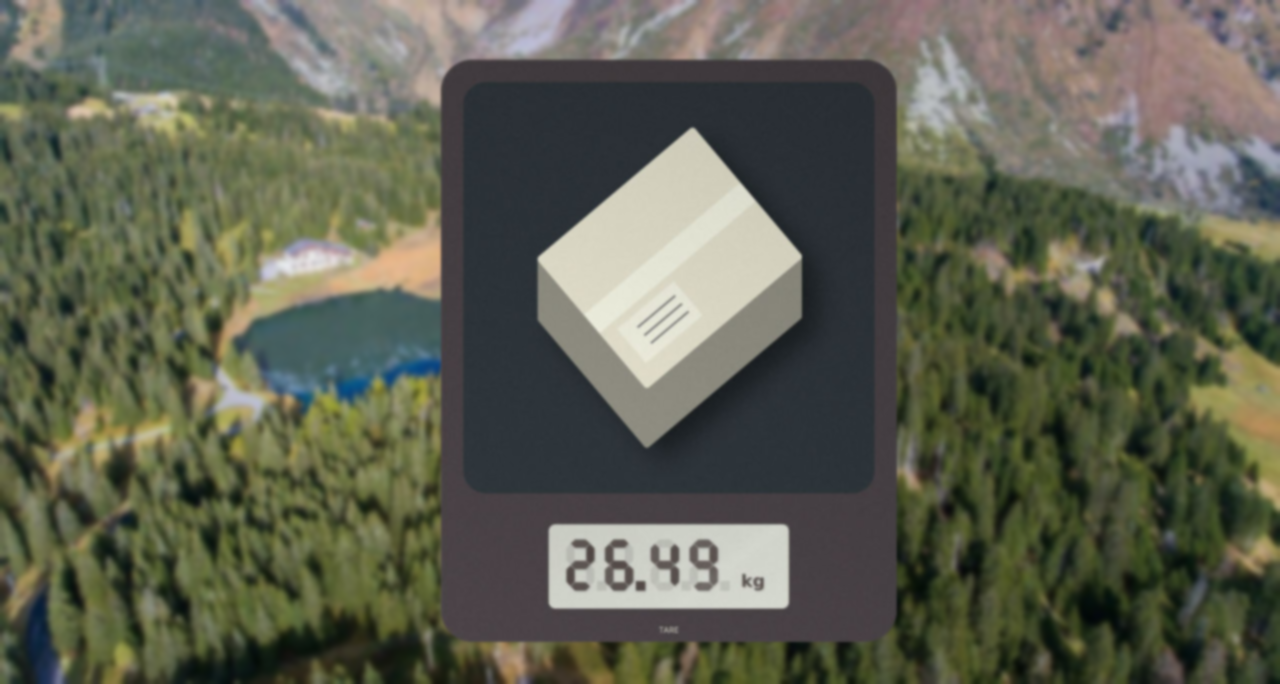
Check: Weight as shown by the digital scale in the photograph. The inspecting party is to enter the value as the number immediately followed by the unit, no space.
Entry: 26.49kg
